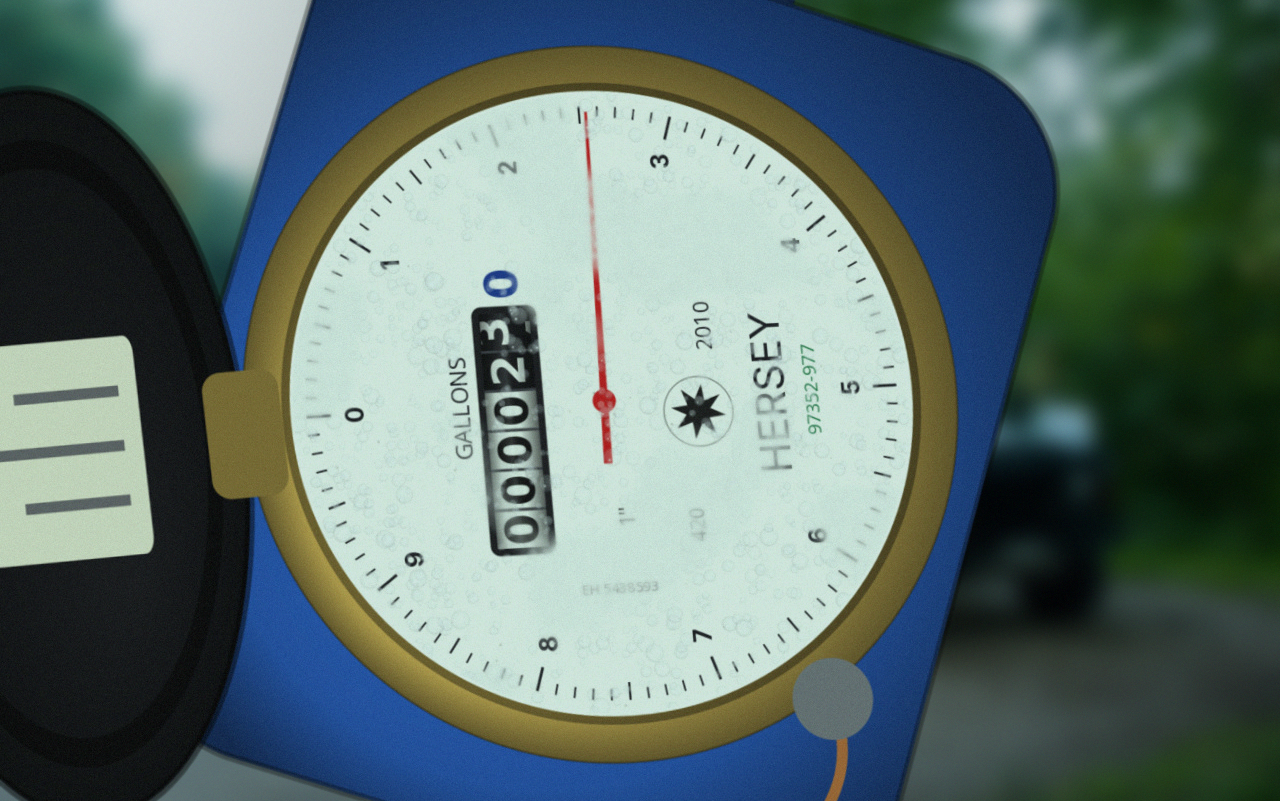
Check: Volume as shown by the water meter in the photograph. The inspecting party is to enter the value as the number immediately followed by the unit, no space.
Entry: 232.5gal
